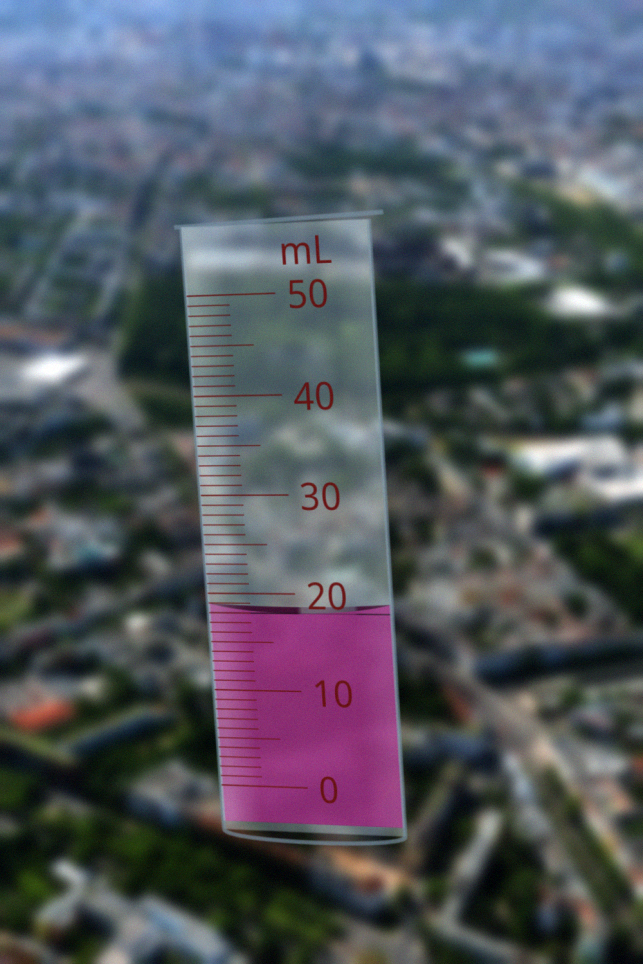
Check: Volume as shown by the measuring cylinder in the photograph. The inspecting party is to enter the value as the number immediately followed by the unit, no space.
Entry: 18mL
